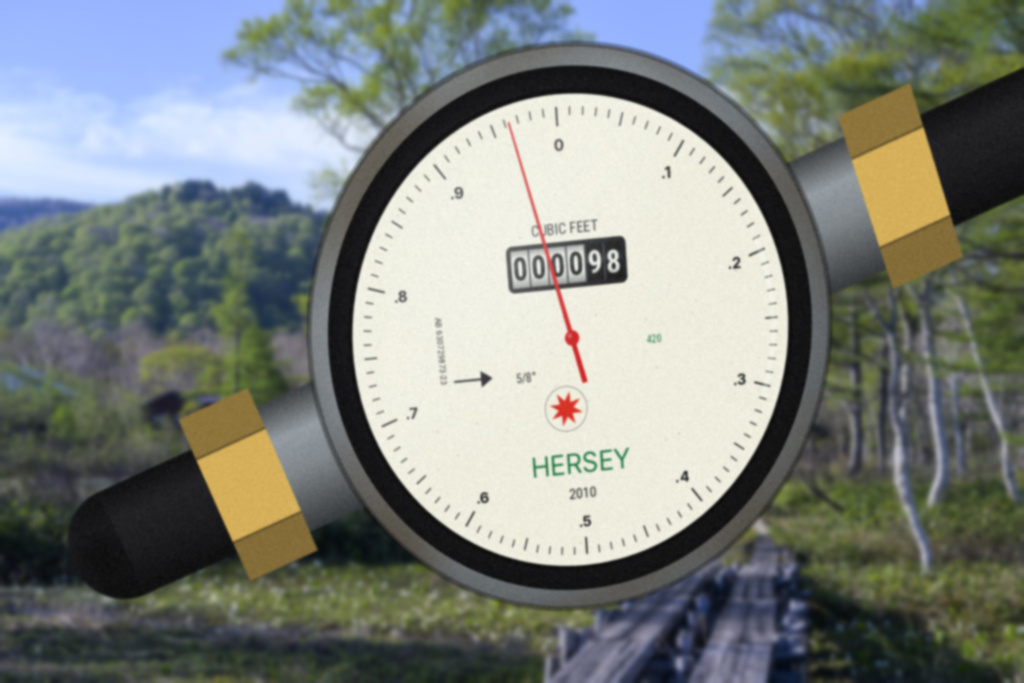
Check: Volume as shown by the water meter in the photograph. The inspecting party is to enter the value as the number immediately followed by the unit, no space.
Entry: 97.96ft³
